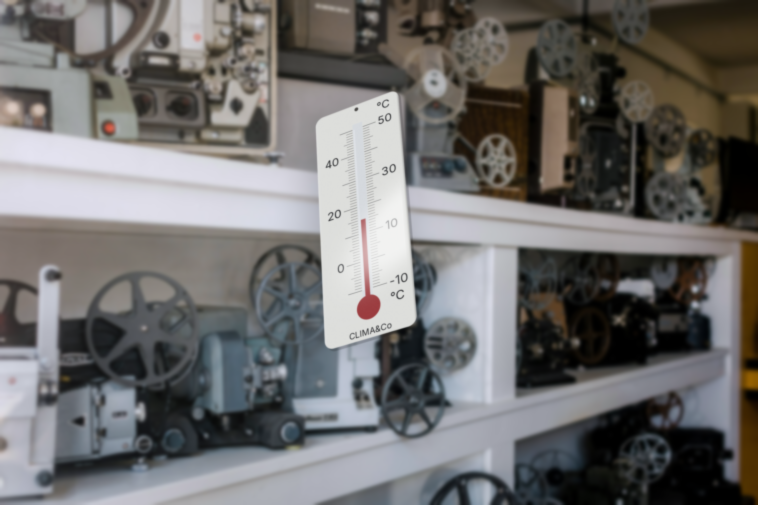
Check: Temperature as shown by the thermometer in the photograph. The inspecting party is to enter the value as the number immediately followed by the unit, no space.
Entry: 15°C
